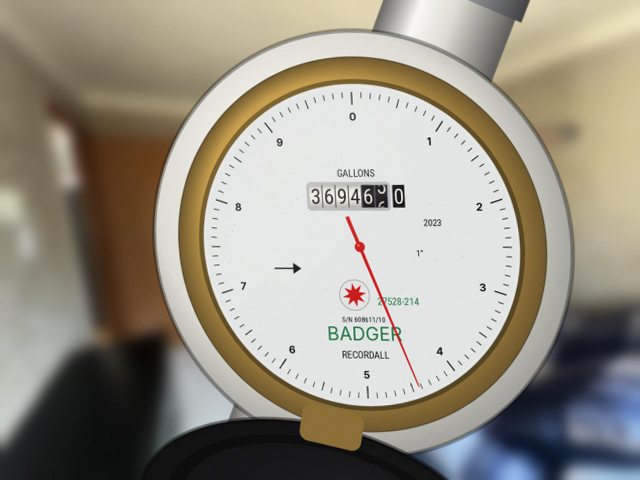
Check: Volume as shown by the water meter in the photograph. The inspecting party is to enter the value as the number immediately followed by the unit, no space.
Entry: 3694654.4gal
